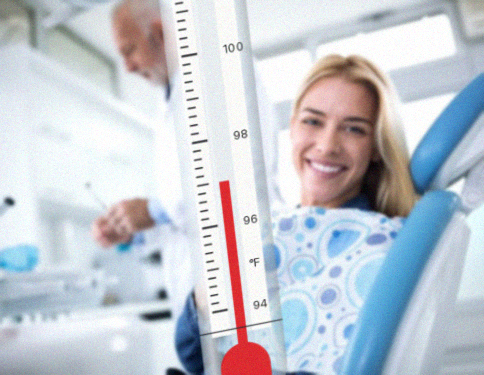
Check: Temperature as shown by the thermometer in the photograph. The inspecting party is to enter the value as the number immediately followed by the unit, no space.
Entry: 97°F
